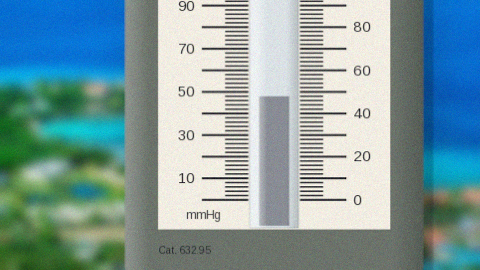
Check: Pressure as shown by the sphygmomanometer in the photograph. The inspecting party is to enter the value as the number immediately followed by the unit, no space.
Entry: 48mmHg
